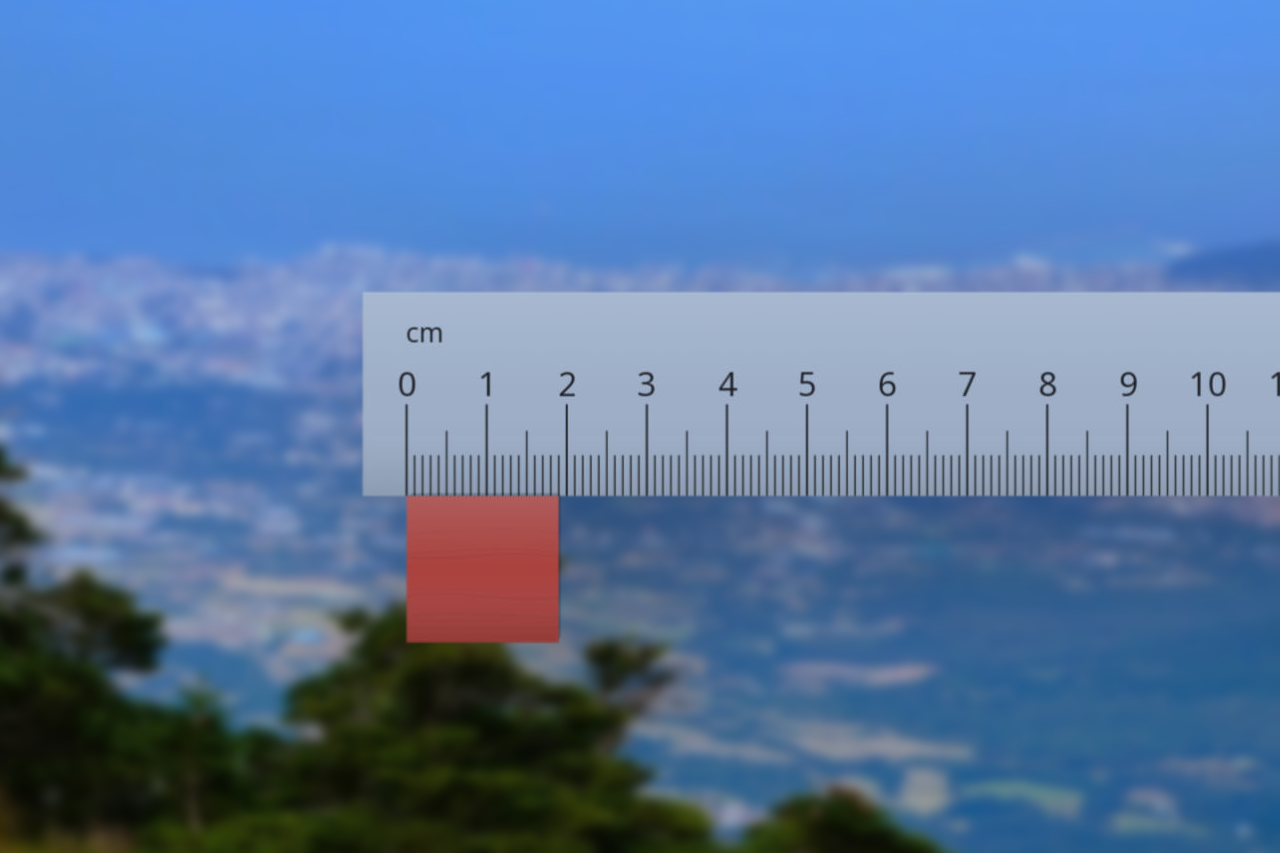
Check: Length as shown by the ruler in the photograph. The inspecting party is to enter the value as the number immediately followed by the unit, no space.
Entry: 1.9cm
